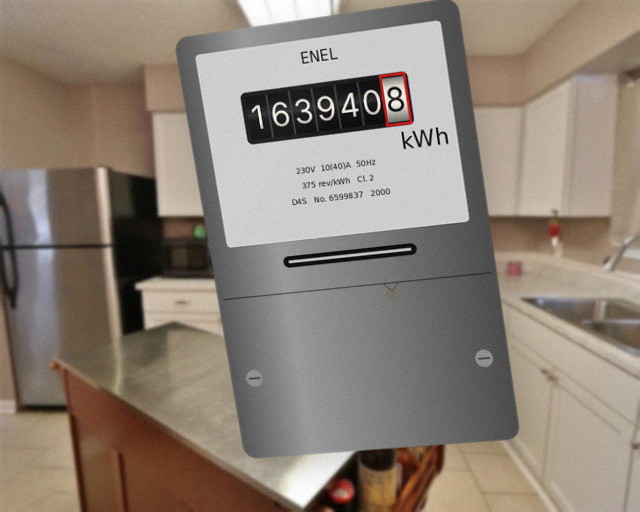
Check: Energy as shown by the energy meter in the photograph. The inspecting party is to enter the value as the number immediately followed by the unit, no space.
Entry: 163940.8kWh
